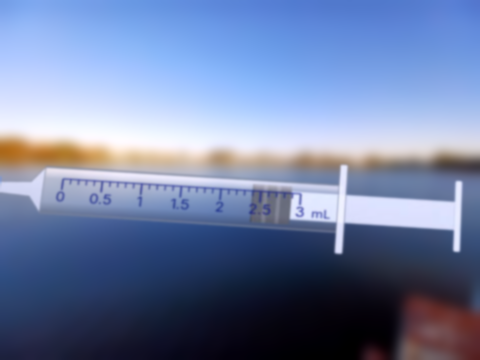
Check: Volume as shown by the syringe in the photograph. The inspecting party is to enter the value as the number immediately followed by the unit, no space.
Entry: 2.4mL
